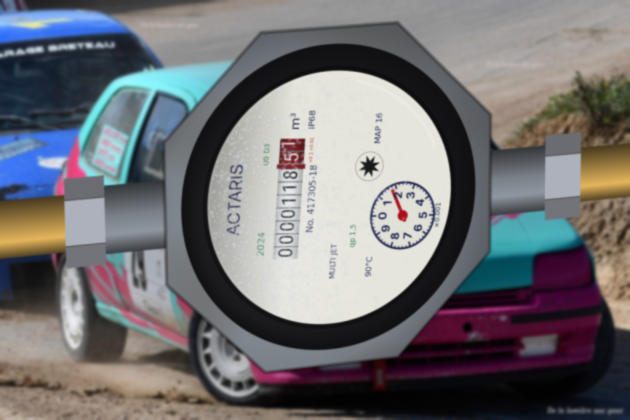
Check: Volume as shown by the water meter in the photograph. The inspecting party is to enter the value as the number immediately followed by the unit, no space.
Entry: 118.511m³
